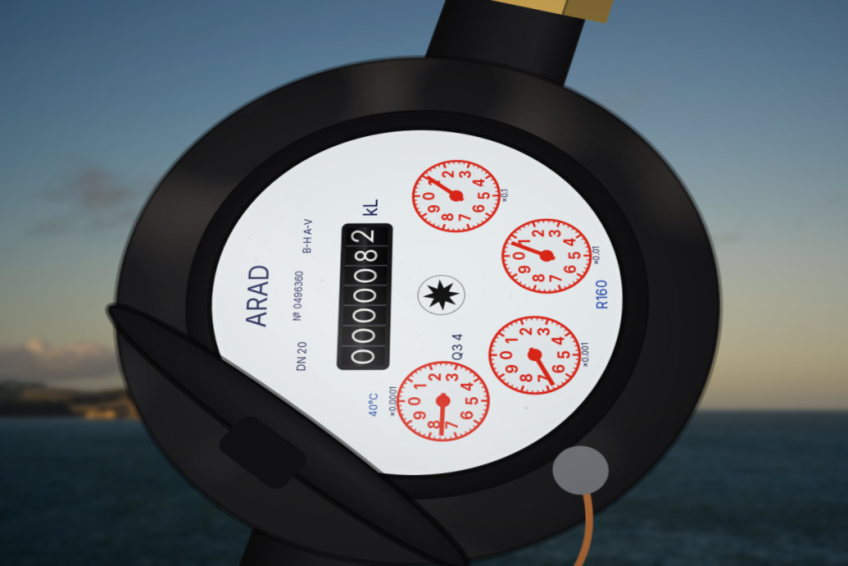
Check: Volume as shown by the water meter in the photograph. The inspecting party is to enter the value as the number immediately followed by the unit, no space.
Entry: 82.1067kL
